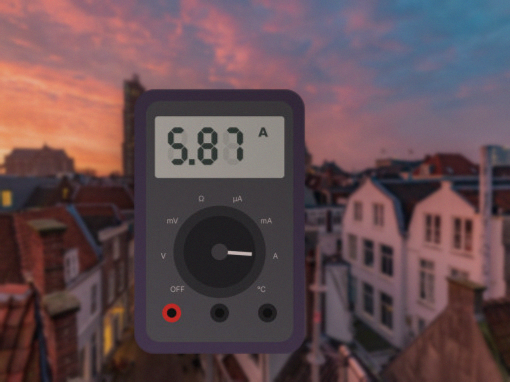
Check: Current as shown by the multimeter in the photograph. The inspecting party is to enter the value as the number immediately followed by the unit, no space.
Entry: 5.87A
